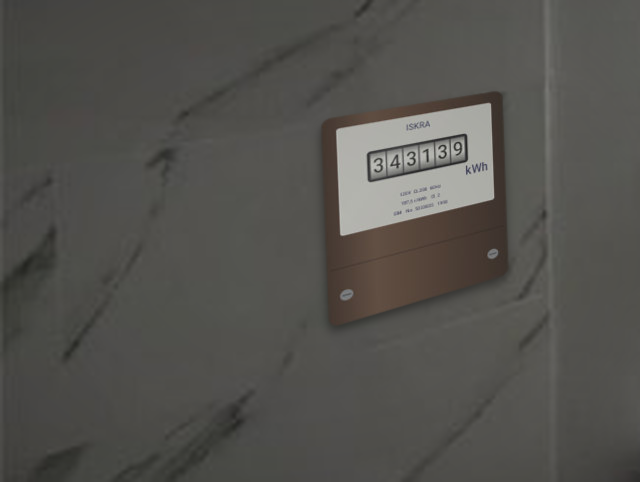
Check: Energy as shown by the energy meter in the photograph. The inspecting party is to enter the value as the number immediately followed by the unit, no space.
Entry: 343139kWh
